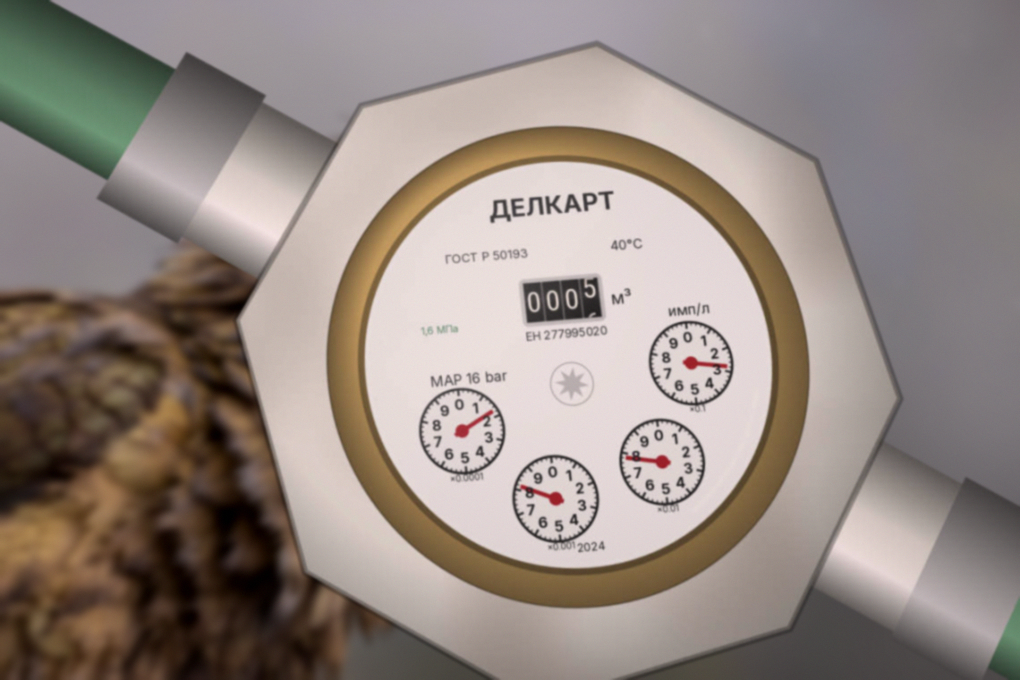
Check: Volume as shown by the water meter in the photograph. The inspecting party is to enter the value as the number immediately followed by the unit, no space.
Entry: 5.2781m³
